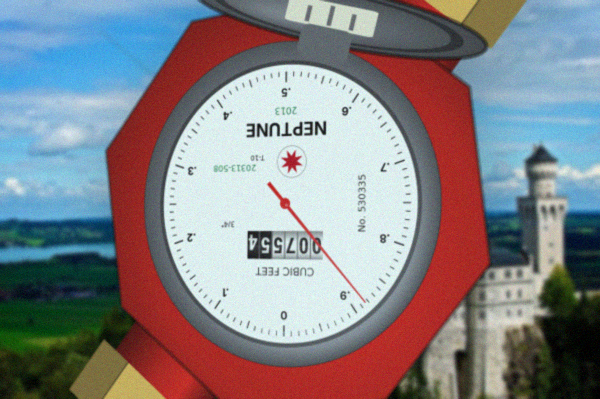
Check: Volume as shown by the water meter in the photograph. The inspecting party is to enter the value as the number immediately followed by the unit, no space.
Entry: 7553.88ft³
